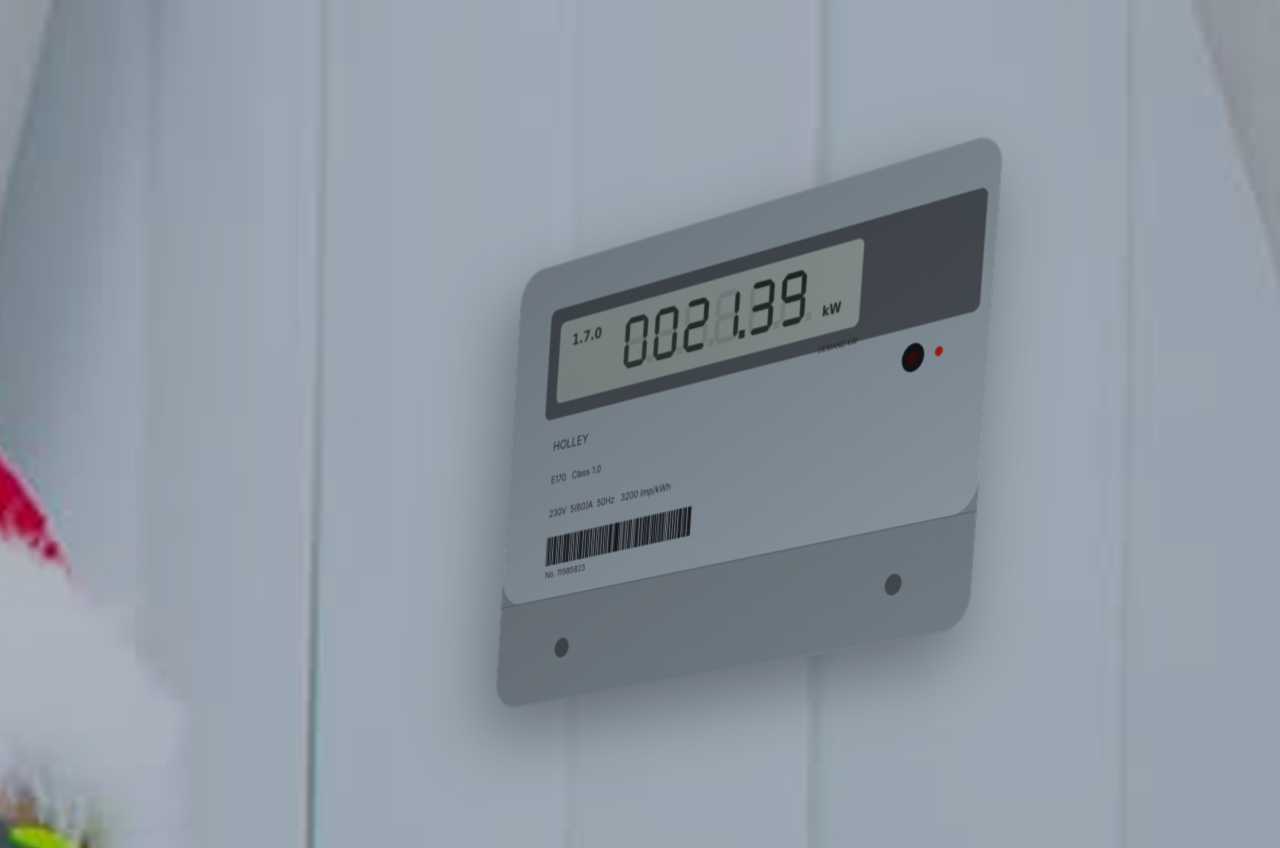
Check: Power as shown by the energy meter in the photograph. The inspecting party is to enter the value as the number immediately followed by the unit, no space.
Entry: 21.39kW
